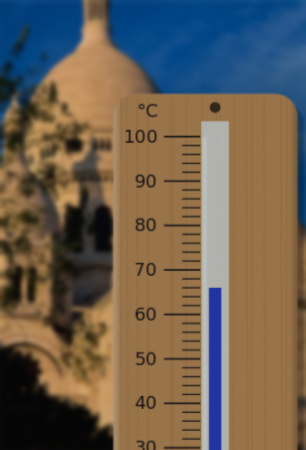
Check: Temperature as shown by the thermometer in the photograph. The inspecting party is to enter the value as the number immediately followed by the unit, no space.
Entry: 66°C
